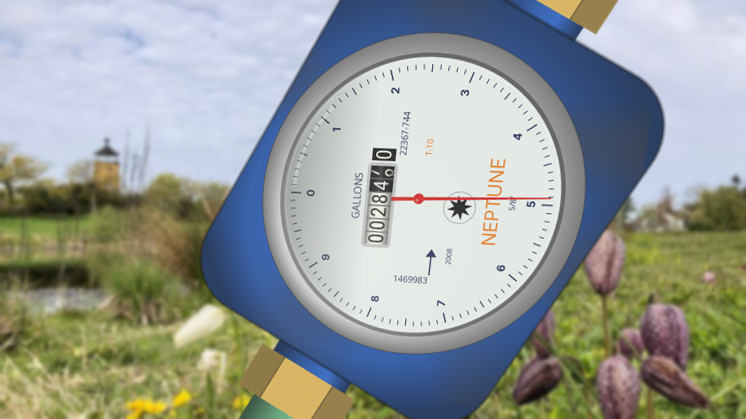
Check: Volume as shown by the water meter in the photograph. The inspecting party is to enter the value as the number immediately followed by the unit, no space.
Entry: 28474.9gal
